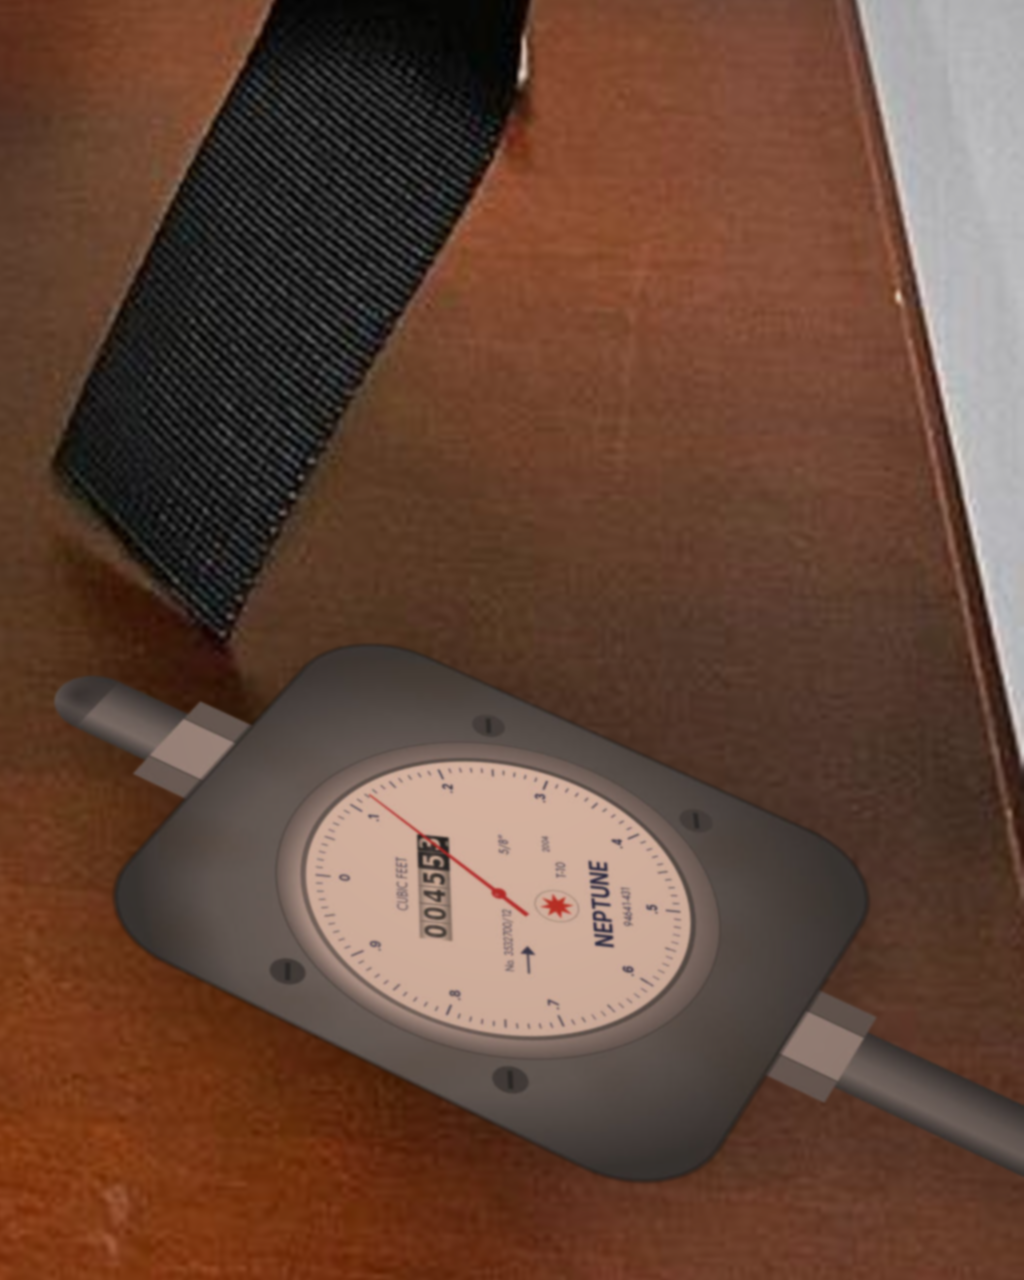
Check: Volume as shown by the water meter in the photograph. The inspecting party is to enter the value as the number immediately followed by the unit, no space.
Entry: 4553.12ft³
